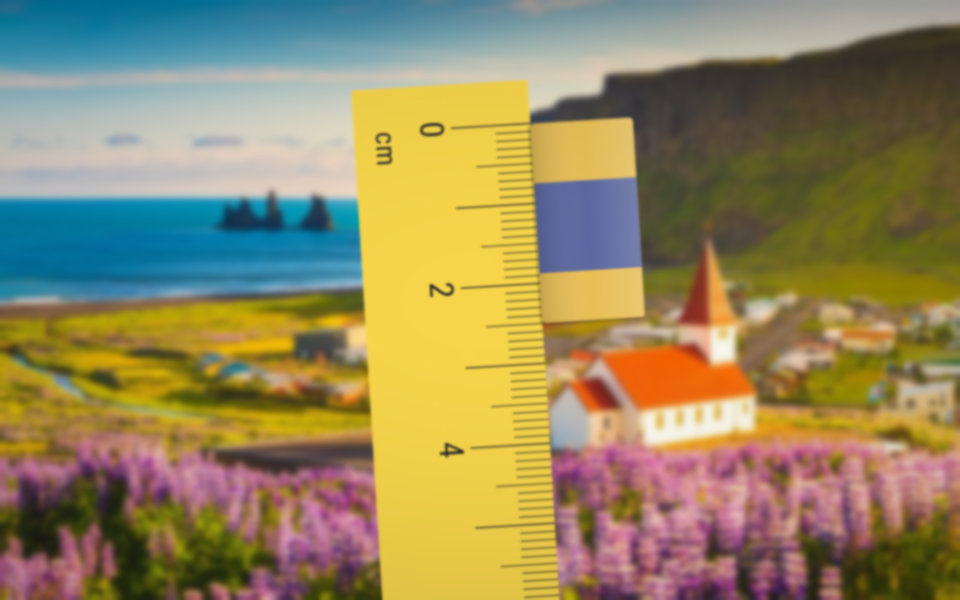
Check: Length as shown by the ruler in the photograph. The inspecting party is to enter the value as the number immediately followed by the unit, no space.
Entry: 2.5cm
